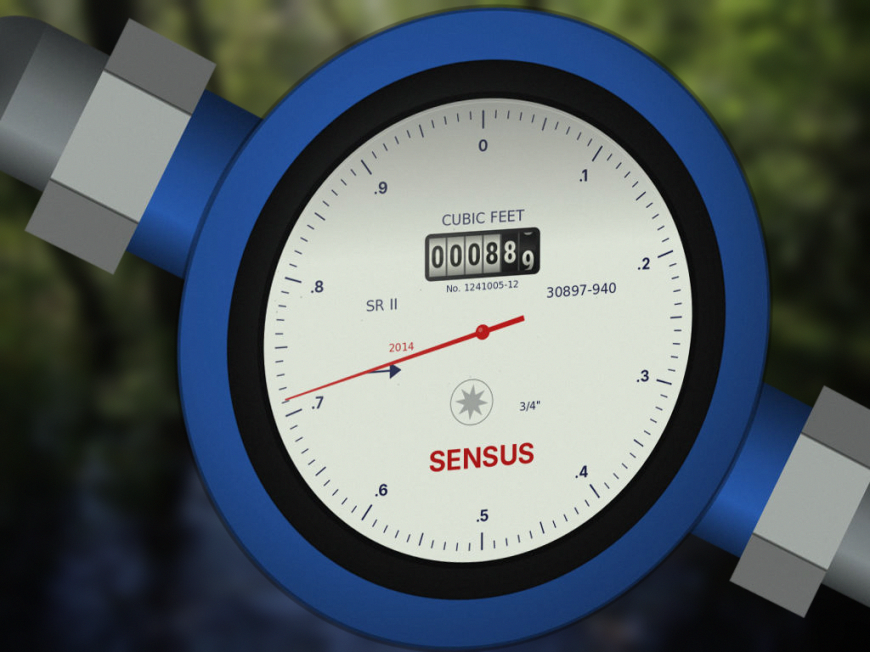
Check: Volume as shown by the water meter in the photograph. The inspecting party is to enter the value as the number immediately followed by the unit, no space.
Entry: 888.71ft³
